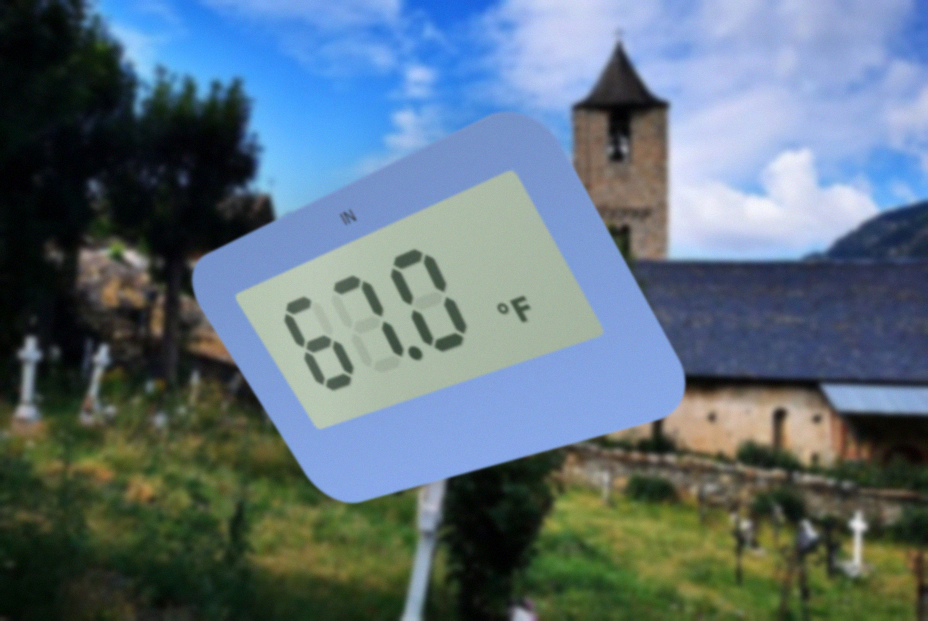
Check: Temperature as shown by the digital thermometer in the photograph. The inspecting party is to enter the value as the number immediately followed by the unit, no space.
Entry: 67.0°F
